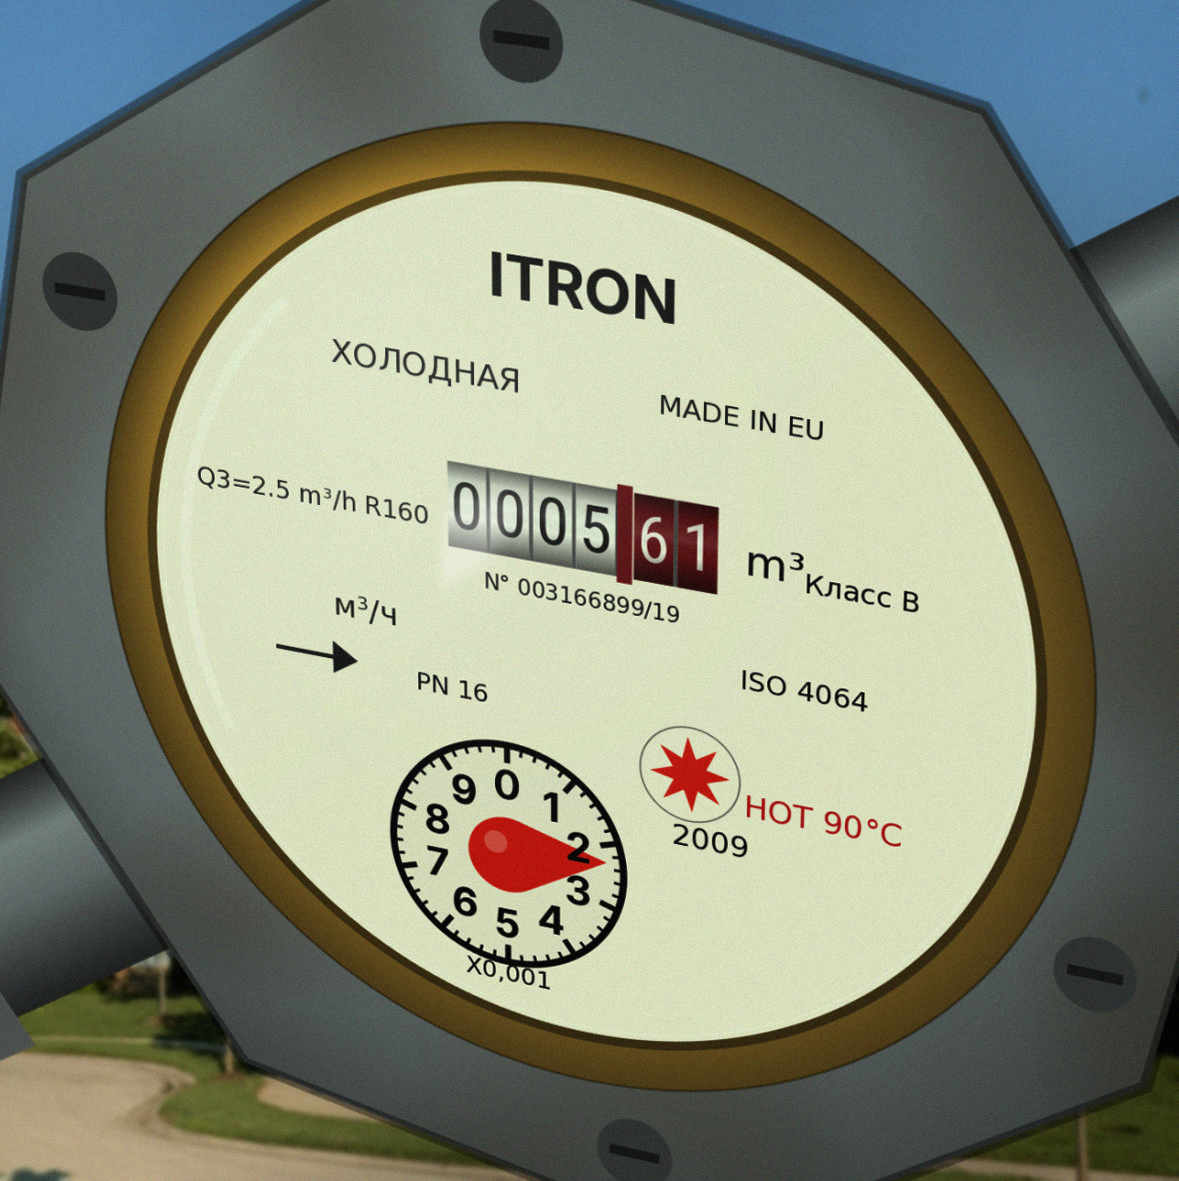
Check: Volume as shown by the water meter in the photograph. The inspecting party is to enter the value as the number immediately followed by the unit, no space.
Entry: 5.612m³
